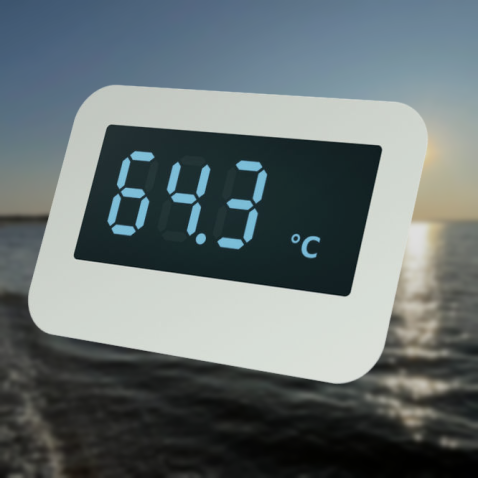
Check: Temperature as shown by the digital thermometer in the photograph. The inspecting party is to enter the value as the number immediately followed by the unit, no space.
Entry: 64.3°C
